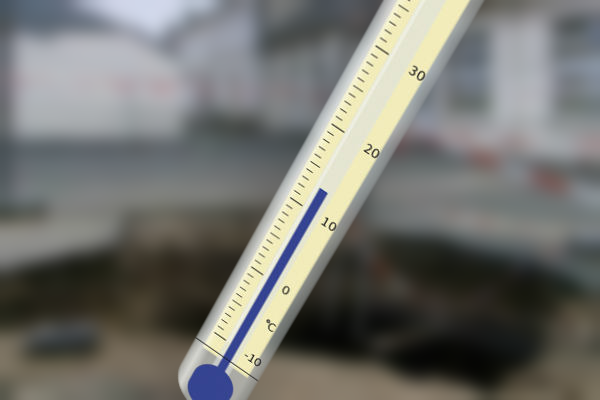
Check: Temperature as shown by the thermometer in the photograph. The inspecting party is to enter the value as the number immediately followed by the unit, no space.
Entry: 13°C
